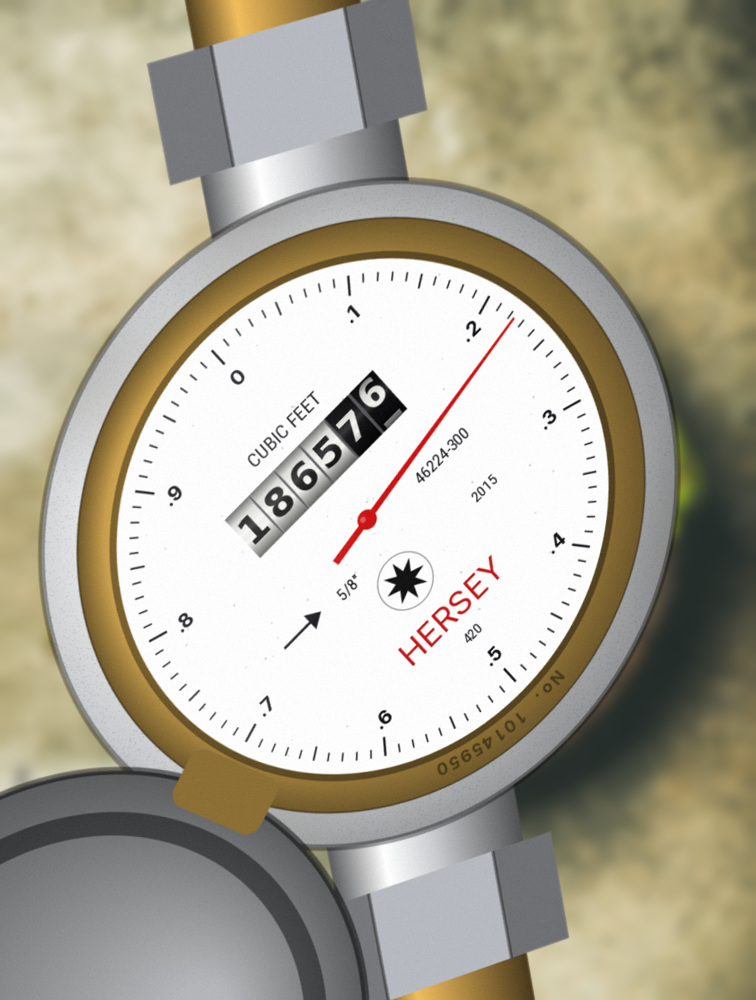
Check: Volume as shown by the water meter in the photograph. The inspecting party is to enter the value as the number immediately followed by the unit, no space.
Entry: 186576.22ft³
